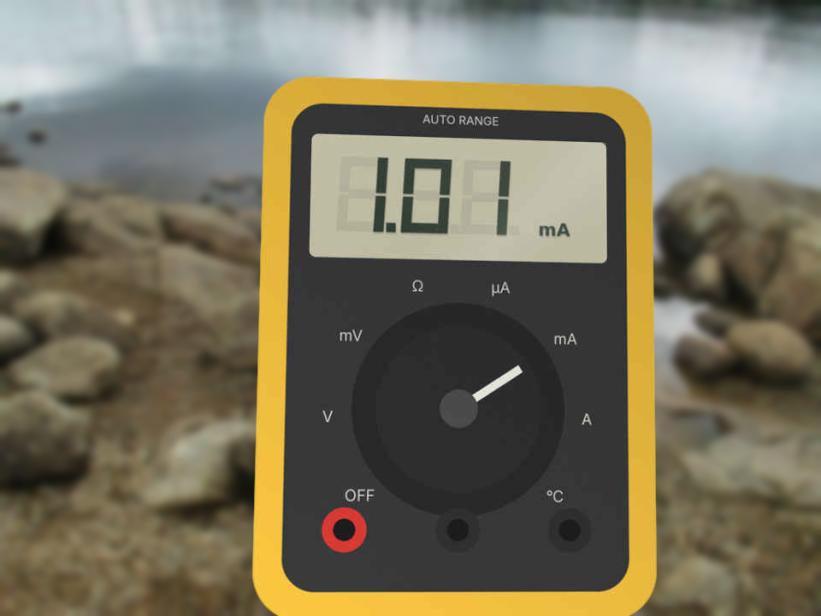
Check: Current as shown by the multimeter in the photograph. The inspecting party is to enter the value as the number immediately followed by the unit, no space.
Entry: 1.01mA
